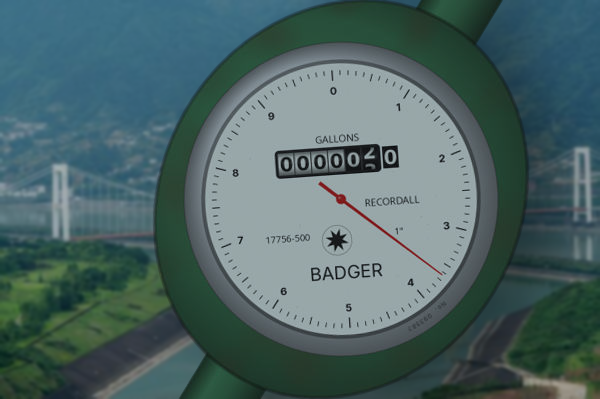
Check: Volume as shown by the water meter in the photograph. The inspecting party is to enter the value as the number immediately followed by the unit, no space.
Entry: 23.6gal
